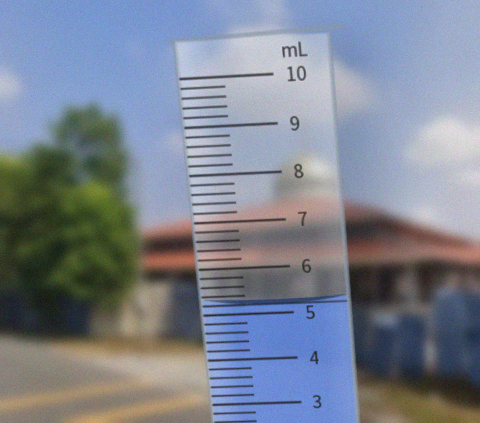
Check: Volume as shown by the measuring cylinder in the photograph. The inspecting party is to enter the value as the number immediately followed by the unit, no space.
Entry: 5.2mL
